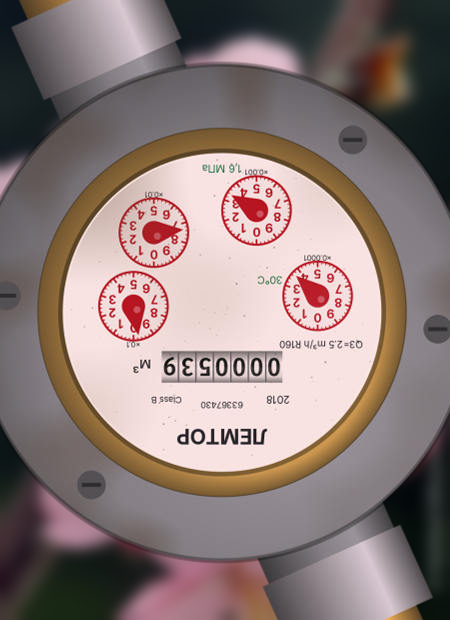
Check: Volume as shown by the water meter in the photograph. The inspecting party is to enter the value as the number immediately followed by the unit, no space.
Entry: 538.9733m³
